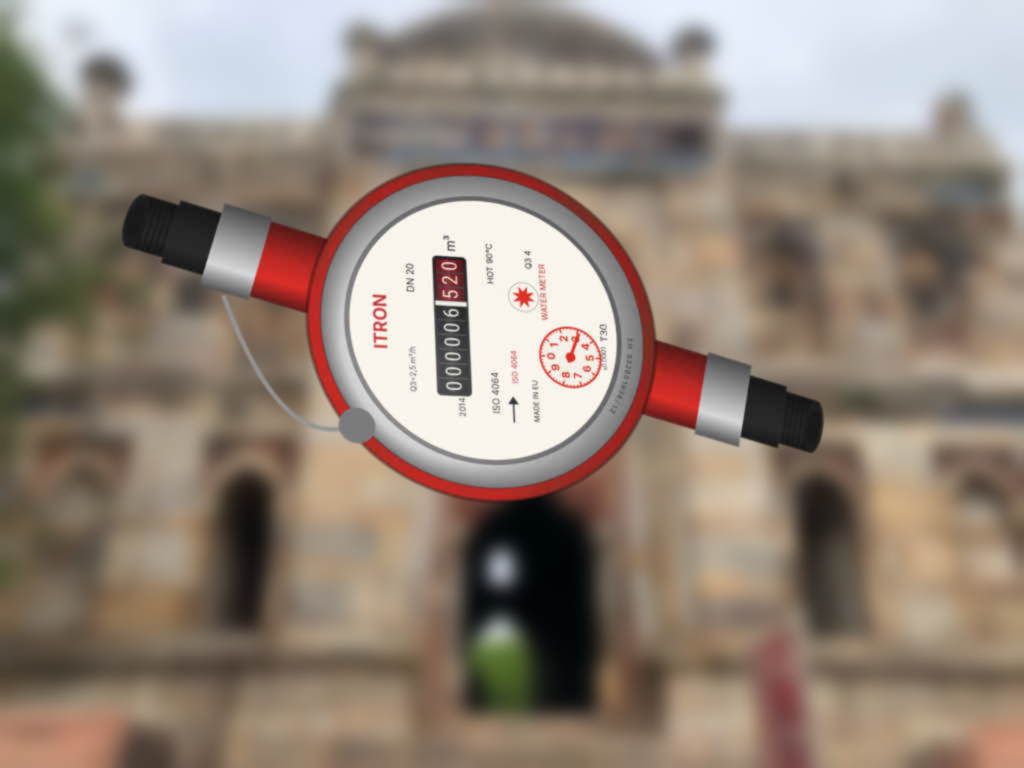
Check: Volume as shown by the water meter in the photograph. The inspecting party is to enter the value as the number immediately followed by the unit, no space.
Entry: 6.5203m³
